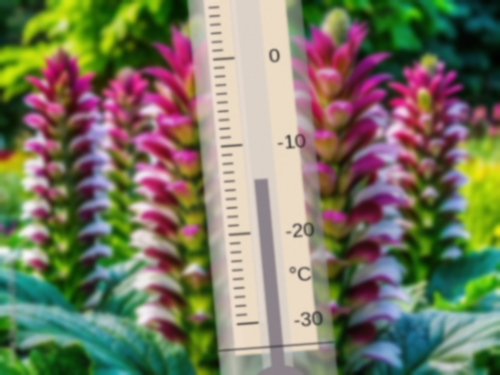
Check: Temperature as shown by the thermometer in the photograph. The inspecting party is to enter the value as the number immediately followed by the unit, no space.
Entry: -14°C
